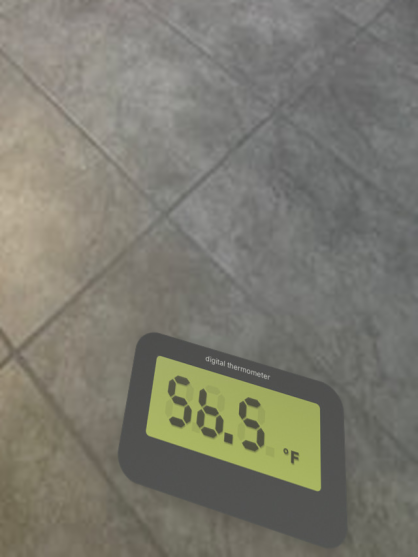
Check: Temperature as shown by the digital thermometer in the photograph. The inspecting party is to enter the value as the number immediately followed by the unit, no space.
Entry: 56.5°F
